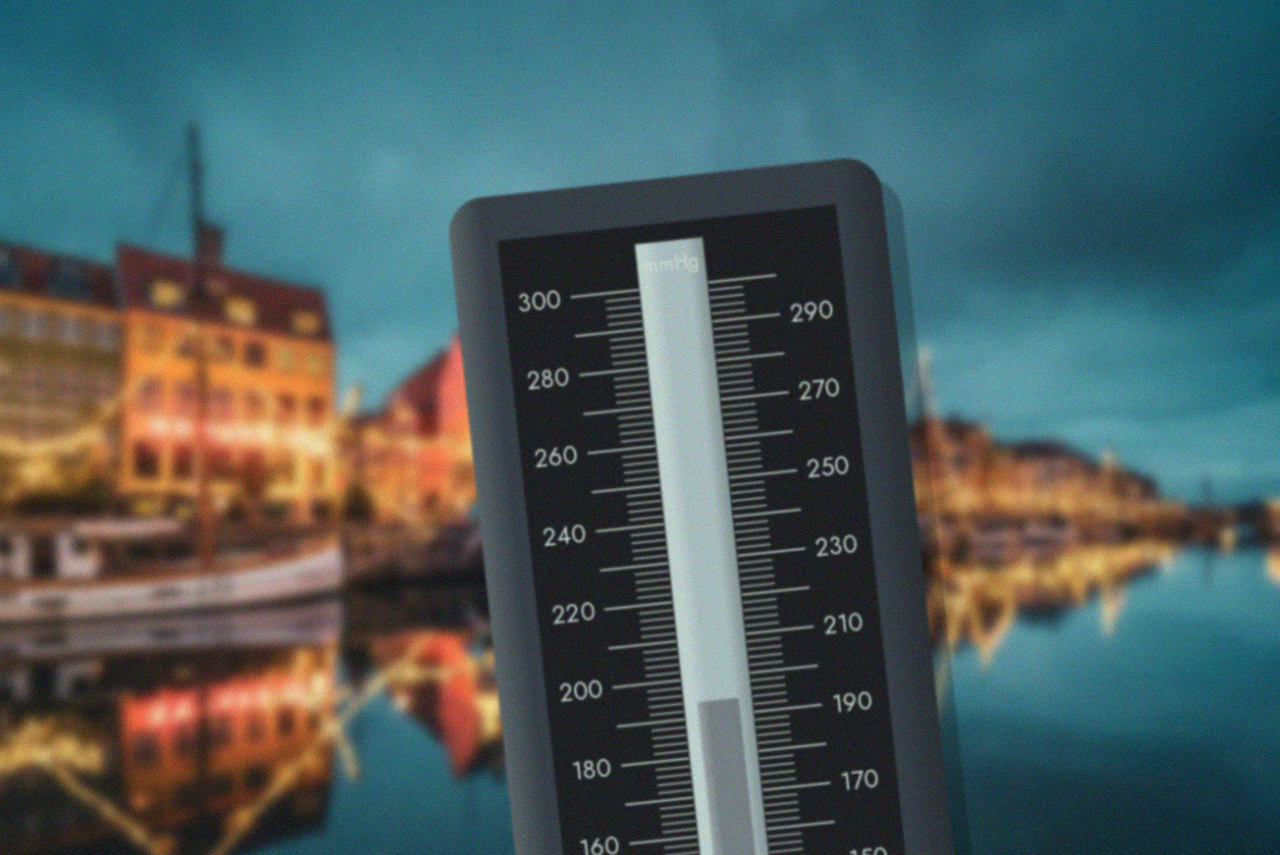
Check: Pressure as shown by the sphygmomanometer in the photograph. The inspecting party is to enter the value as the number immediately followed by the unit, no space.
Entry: 194mmHg
